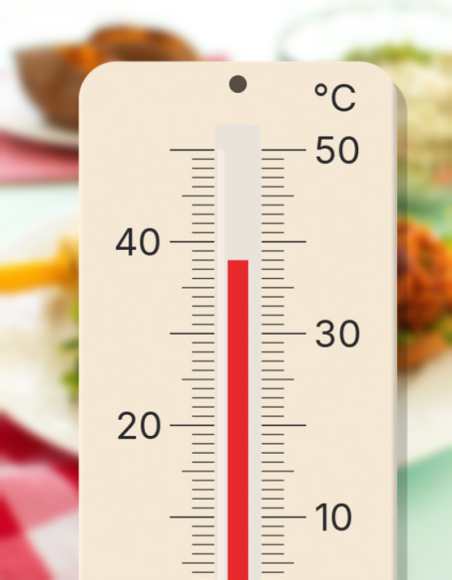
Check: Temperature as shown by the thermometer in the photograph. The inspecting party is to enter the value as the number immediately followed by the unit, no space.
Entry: 38°C
